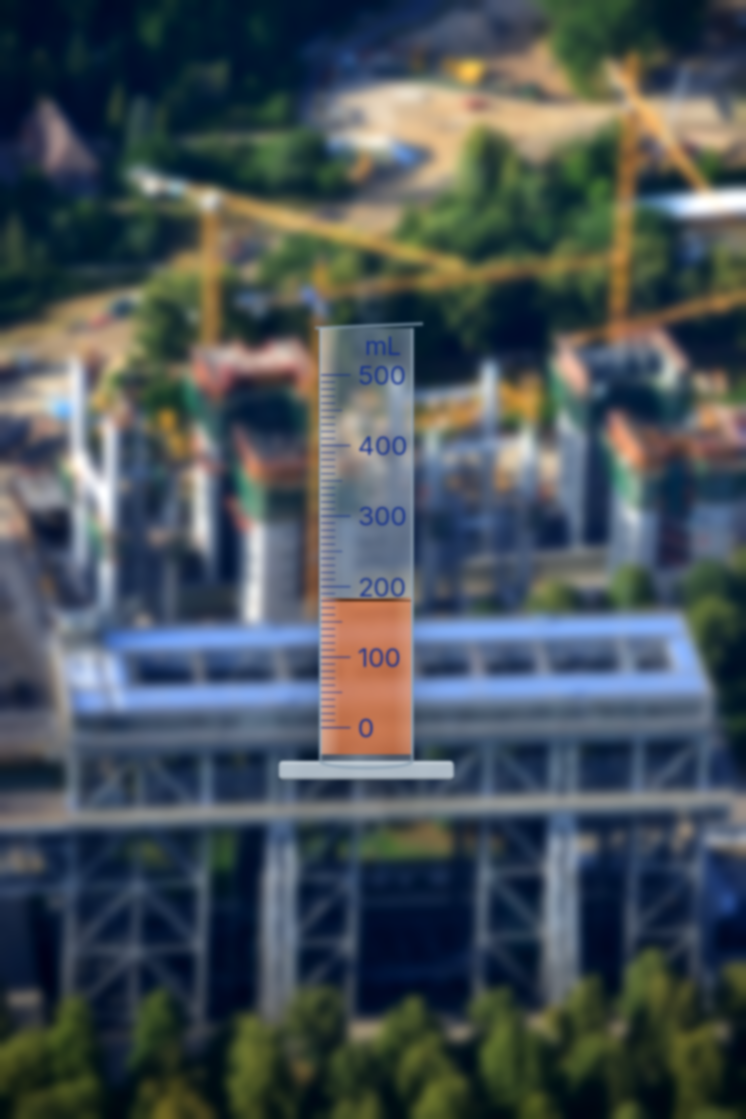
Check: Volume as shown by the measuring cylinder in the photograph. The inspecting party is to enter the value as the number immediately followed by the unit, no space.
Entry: 180mL
